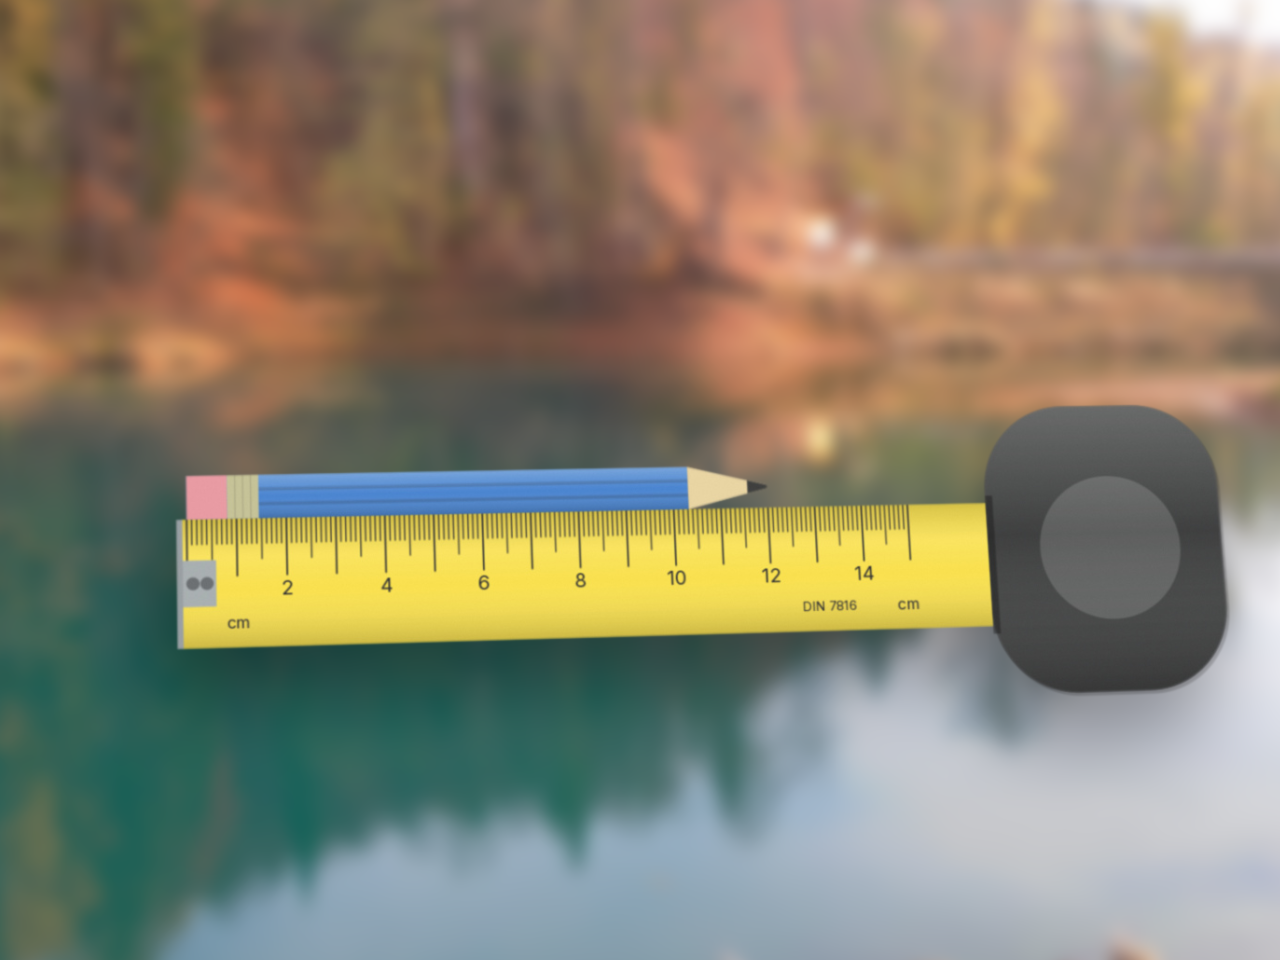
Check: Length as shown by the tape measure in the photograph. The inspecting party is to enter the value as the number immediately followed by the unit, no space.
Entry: 12cm
